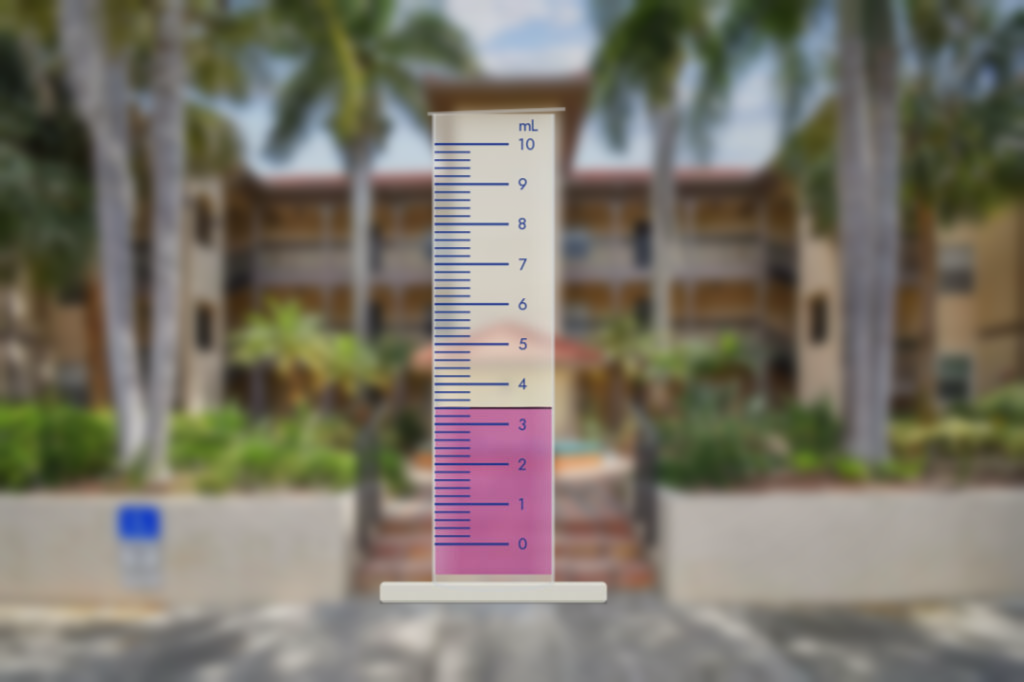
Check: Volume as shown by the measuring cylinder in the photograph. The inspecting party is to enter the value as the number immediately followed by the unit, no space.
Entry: 3.4mL
